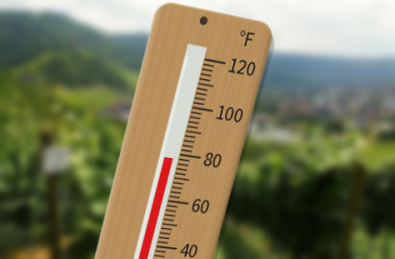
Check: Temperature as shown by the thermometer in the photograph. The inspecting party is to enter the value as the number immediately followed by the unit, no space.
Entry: 78°F
